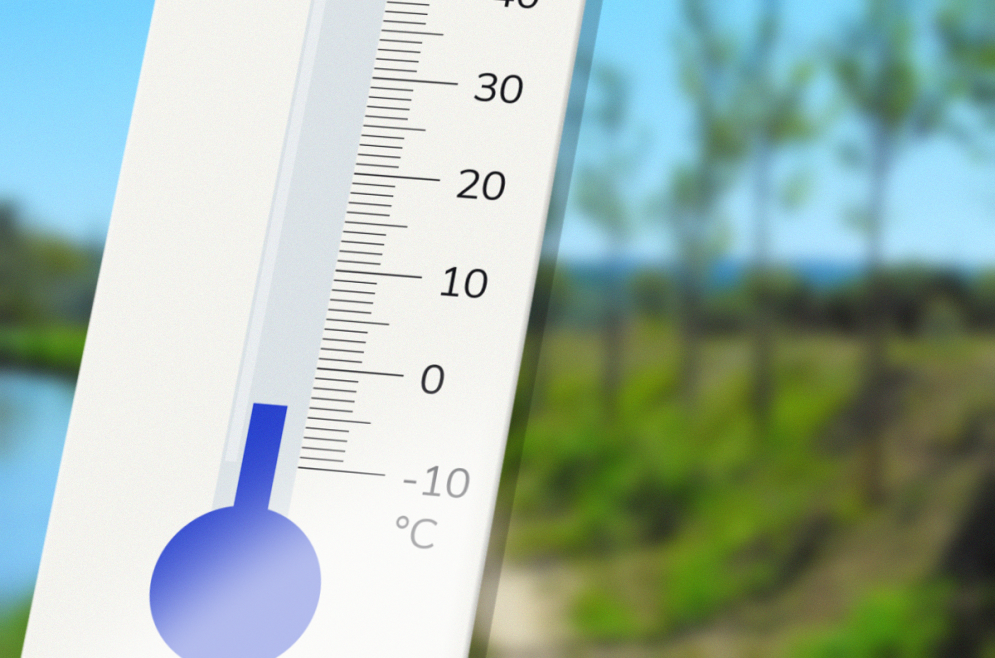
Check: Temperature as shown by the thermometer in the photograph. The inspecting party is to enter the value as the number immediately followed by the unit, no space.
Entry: -4°C
